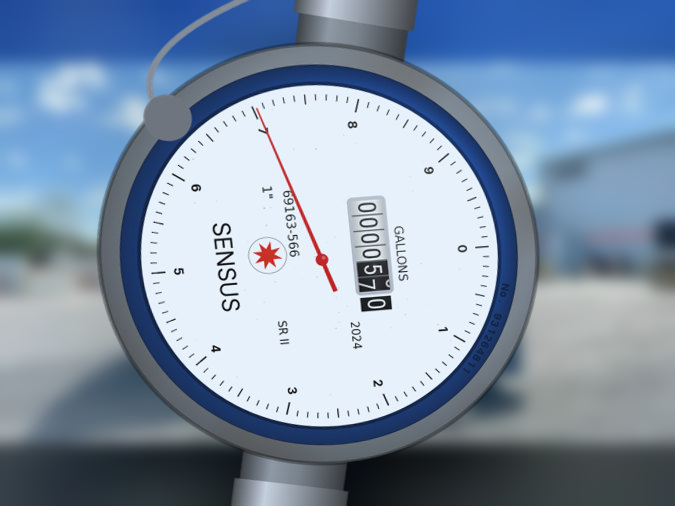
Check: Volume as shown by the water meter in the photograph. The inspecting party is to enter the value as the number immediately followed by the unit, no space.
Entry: 567.0gal
